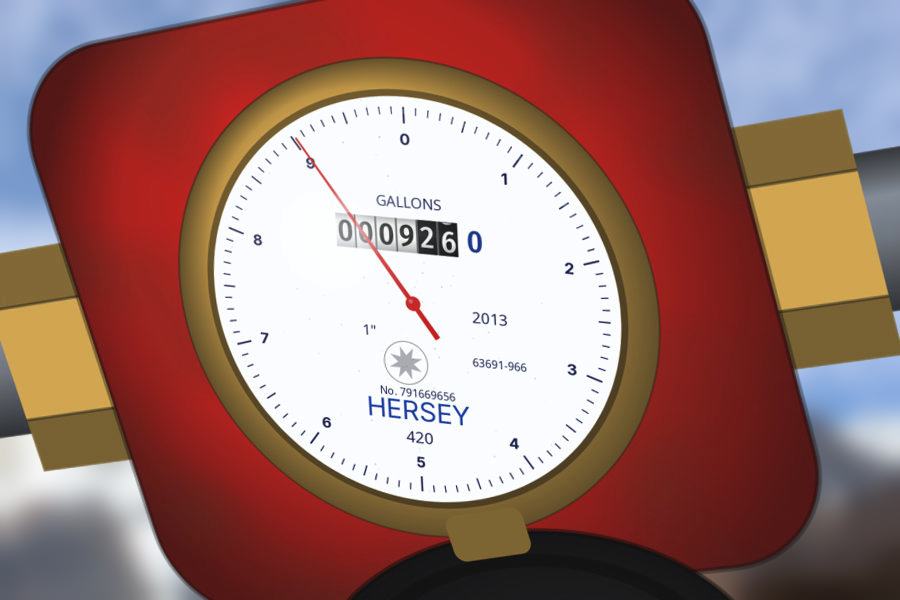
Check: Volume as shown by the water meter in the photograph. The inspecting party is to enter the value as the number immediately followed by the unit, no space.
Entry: 9259.0gal
